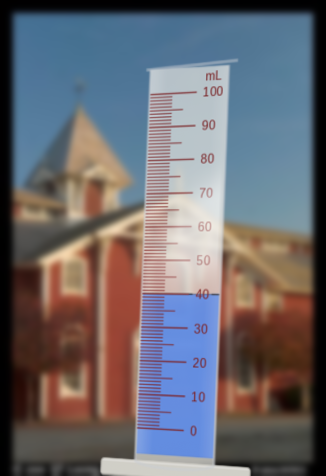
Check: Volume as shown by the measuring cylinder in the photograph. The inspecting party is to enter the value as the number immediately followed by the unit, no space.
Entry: 40mL
